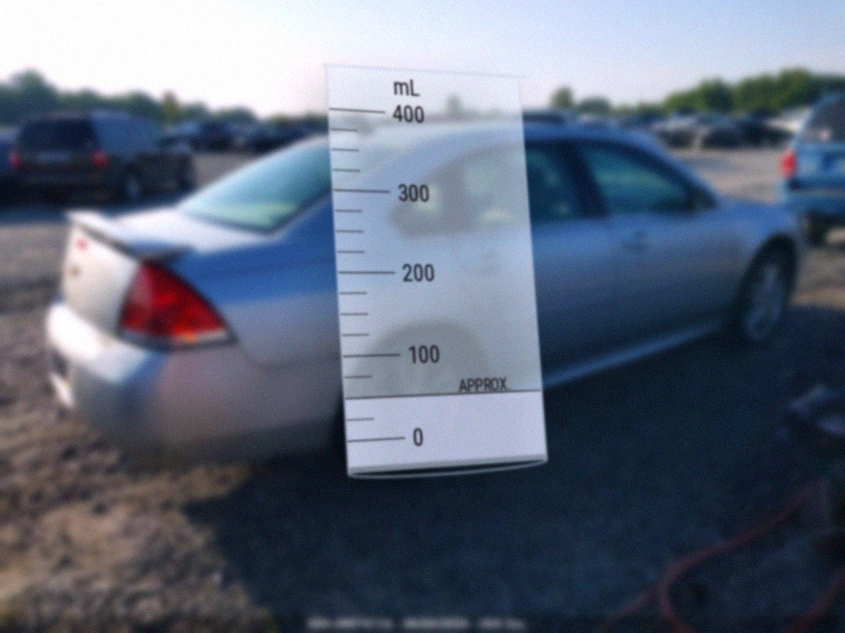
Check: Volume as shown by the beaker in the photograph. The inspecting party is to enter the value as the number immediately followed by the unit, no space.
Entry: 50mL
